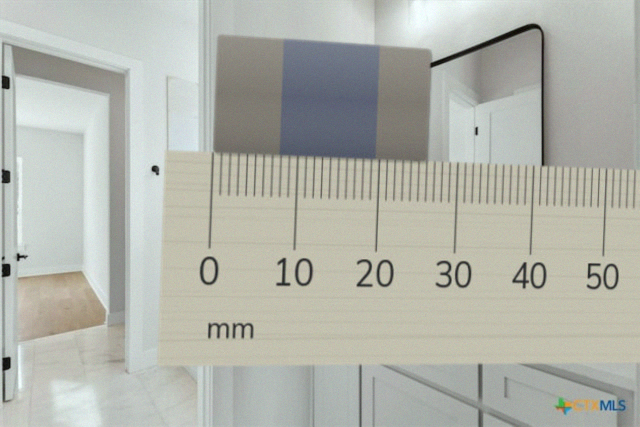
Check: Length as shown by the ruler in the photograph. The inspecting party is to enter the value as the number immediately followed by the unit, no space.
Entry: 26mm
